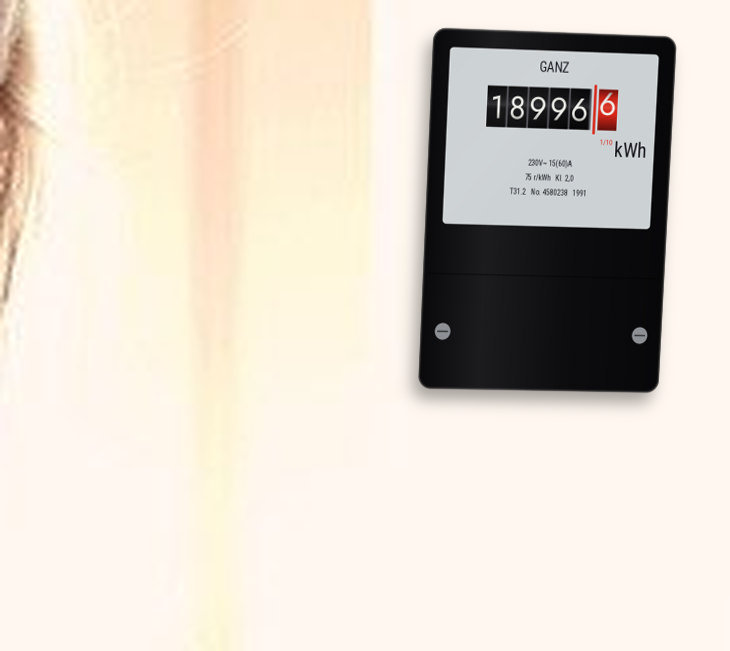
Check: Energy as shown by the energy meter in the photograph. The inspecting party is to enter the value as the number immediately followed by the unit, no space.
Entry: 18996.6kWh
